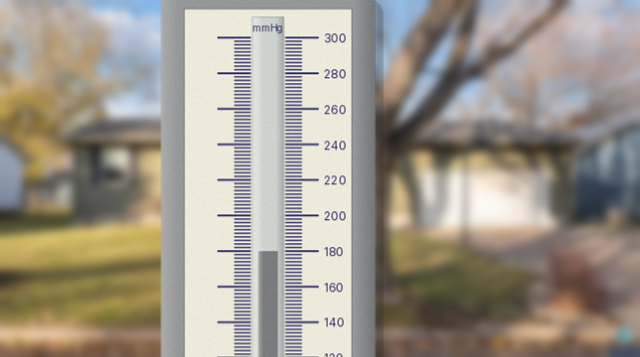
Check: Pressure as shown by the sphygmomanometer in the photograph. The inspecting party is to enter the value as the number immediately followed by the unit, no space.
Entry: 180mmHg
